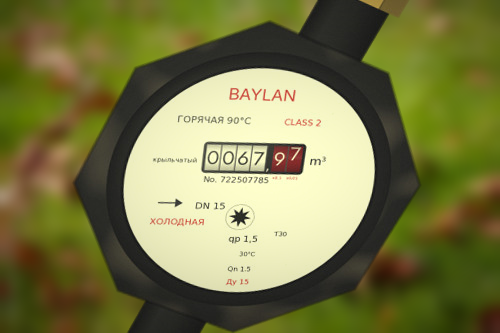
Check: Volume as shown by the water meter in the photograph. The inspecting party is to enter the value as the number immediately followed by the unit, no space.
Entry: 67.97m³
